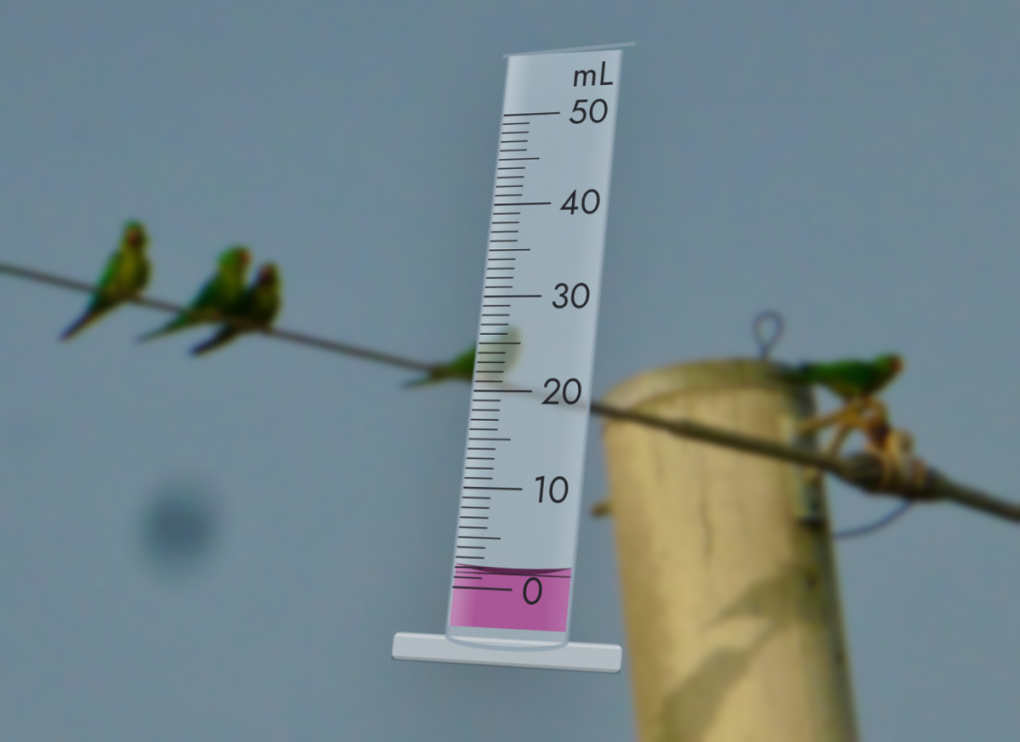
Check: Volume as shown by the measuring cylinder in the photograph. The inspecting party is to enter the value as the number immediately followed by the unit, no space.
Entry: 1.5mL
